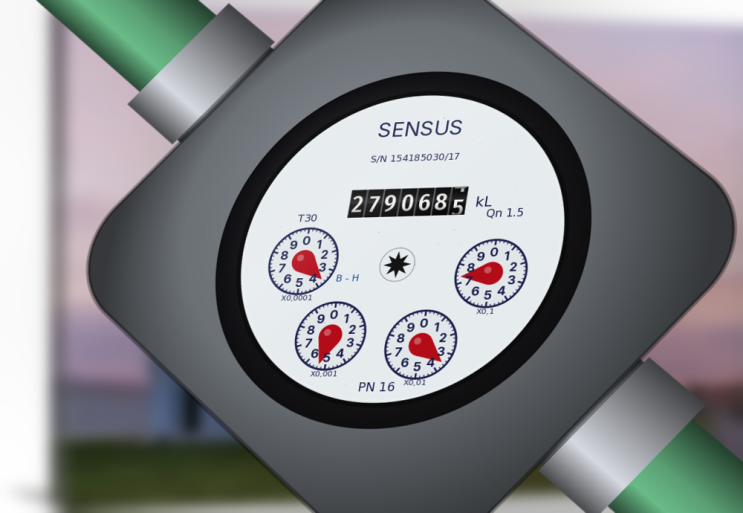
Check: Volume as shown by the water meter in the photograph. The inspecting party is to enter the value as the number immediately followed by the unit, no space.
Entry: 2790684.7353kL
